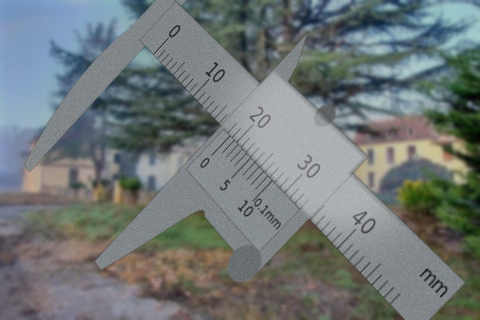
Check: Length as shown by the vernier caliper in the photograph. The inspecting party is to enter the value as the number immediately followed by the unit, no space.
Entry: 18.6mm
